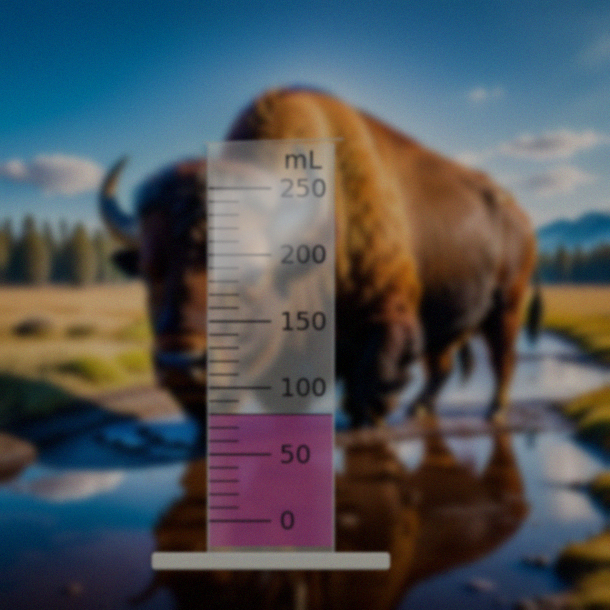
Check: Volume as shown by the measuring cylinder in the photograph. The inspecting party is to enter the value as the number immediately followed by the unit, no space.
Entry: 80mL
